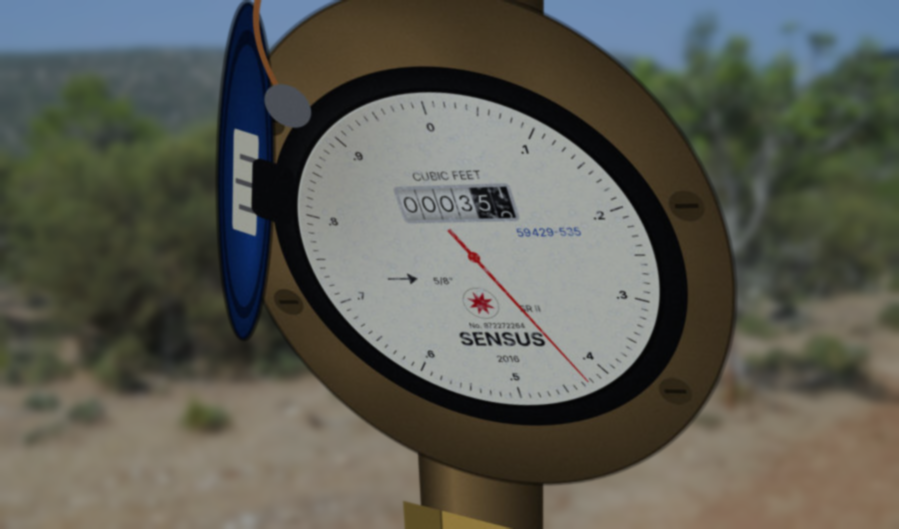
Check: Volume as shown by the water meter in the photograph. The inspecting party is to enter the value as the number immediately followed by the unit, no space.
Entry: 351.42ft³
